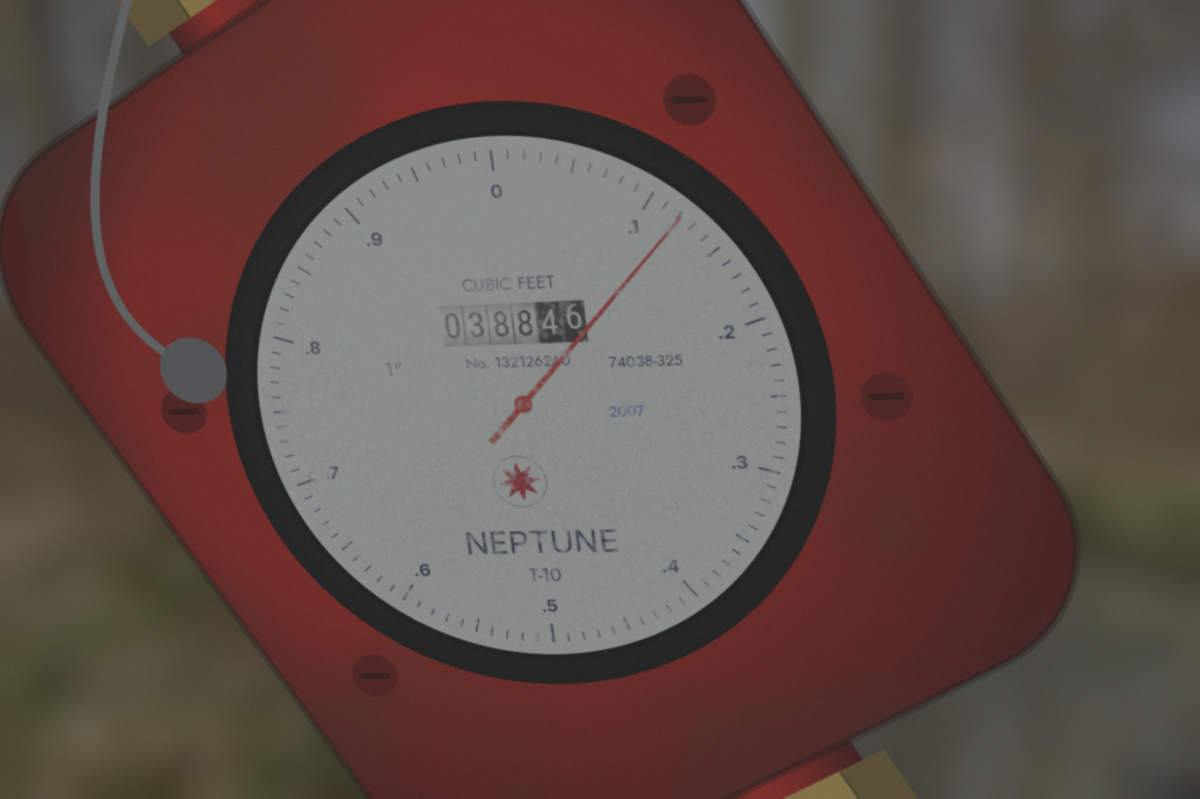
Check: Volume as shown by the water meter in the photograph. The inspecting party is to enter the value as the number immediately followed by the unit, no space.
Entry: 38846.12ft³
